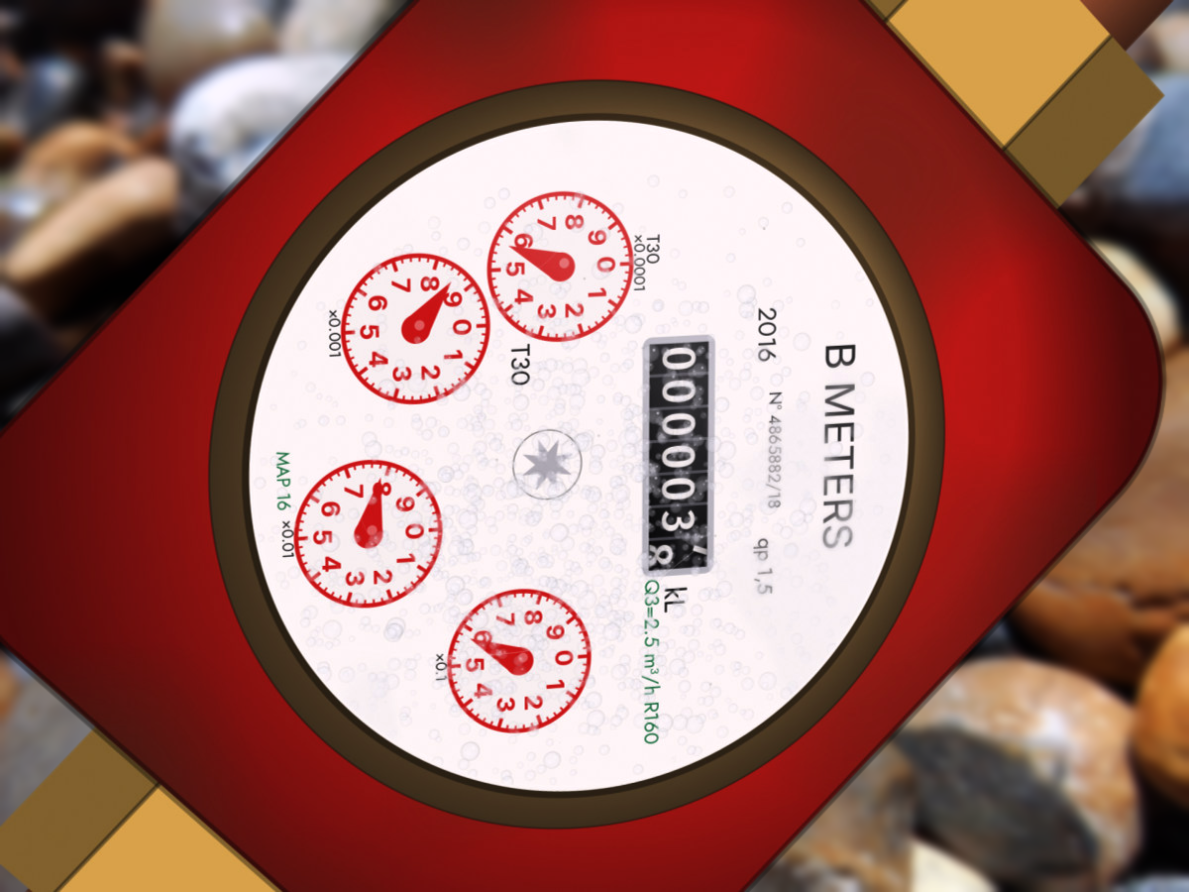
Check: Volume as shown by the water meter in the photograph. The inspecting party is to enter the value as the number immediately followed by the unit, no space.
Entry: 37.5785kL
